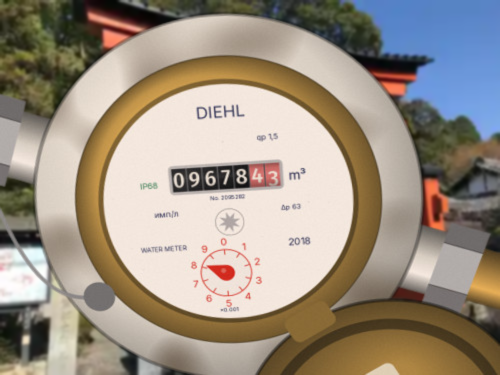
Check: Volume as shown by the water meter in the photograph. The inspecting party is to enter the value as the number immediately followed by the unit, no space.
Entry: 9678.428m³
